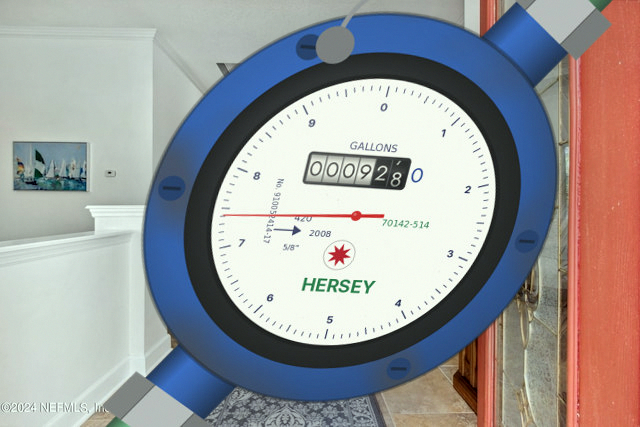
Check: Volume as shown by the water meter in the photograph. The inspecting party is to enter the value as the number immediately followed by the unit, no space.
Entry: 9277.4gal
